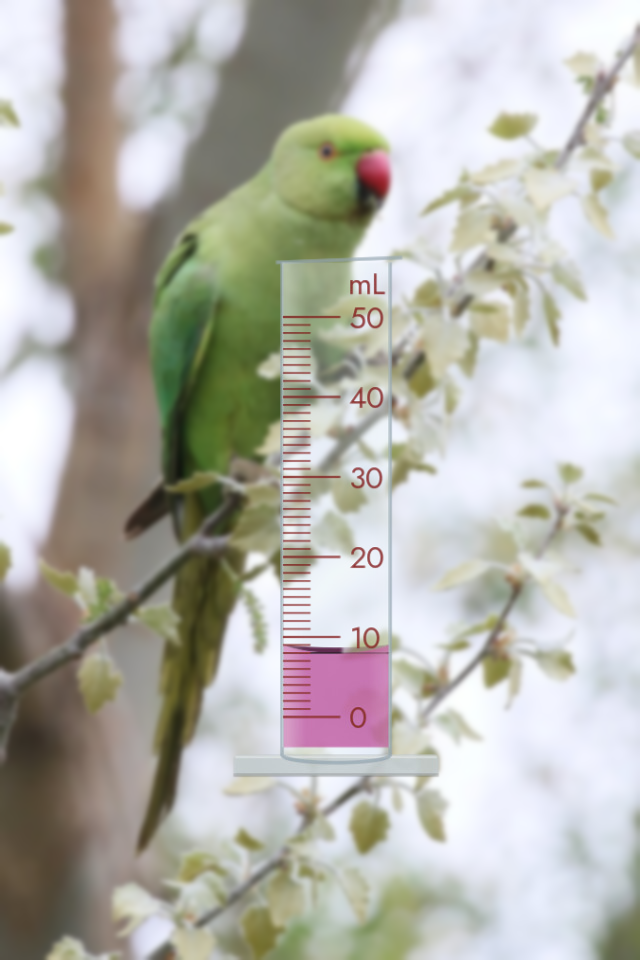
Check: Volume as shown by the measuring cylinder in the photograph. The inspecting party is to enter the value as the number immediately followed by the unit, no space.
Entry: 8mL
